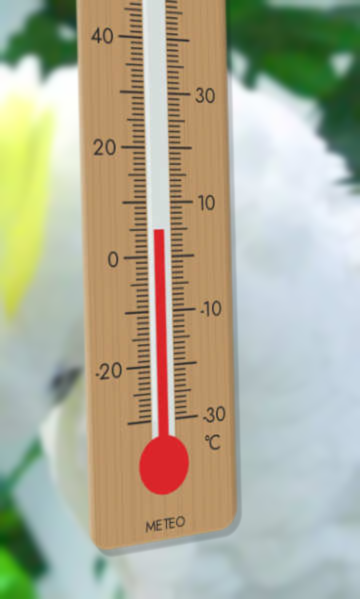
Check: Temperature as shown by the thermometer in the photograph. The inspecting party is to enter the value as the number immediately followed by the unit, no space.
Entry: 5°C
